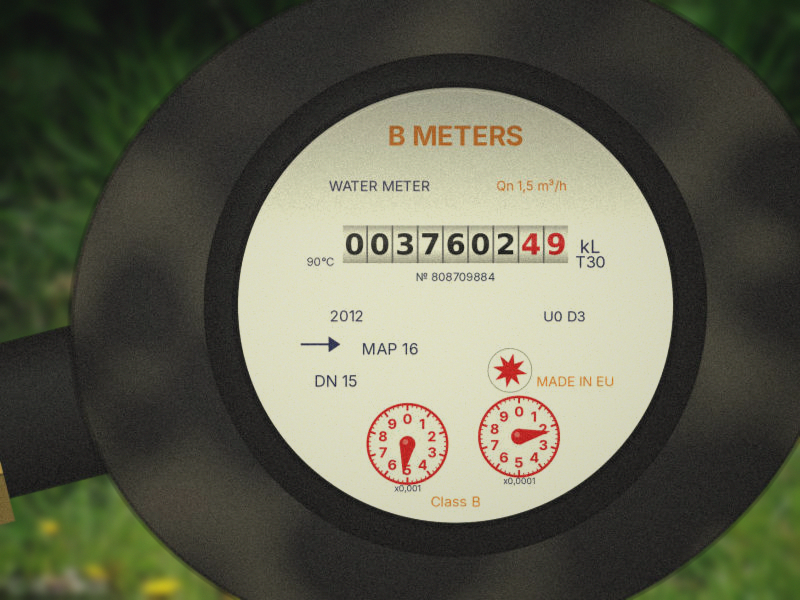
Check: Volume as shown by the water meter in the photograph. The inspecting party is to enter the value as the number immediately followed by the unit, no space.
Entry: 37602.4952kL
